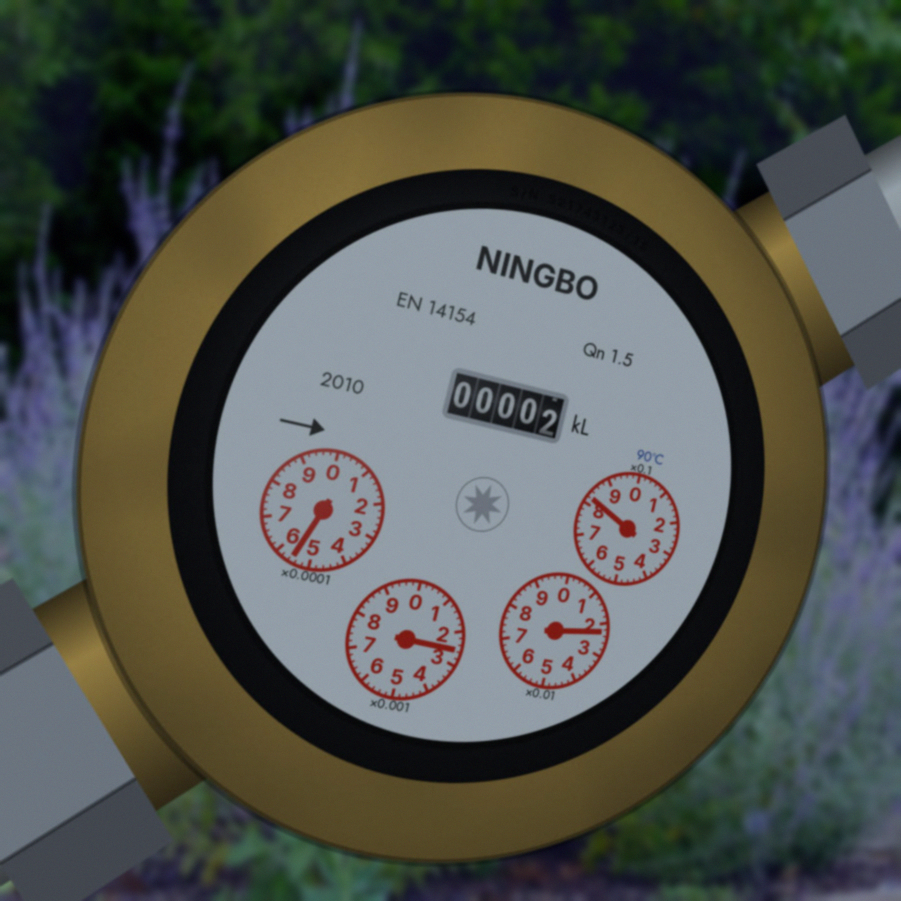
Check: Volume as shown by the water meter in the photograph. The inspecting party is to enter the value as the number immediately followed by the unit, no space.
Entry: 1.8225kL
